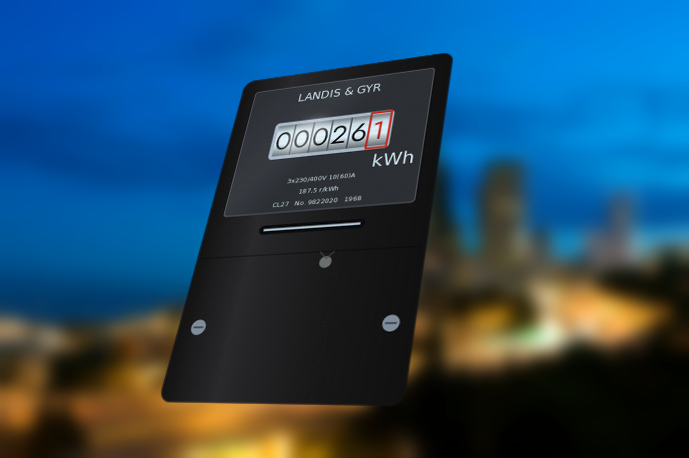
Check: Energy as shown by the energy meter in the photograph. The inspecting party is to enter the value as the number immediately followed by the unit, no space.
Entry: 26.1kWh
